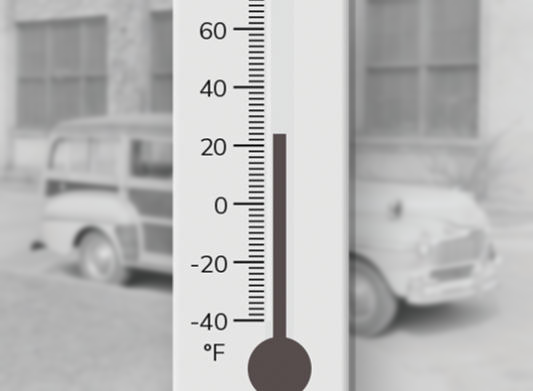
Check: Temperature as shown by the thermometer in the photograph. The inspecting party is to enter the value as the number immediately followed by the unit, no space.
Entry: 24°F
